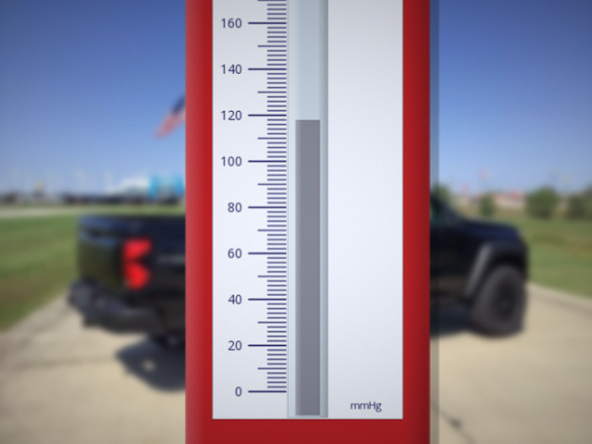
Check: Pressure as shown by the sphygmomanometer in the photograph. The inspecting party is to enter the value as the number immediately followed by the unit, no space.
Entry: 118mmHg
